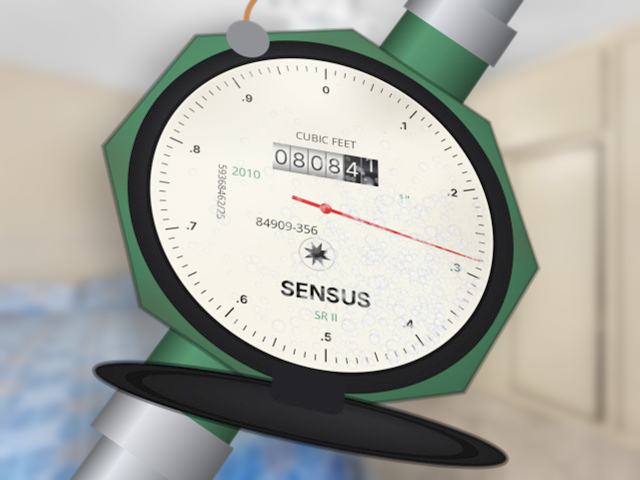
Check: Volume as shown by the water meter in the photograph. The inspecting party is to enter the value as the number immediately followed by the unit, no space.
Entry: 80841.28ft³
